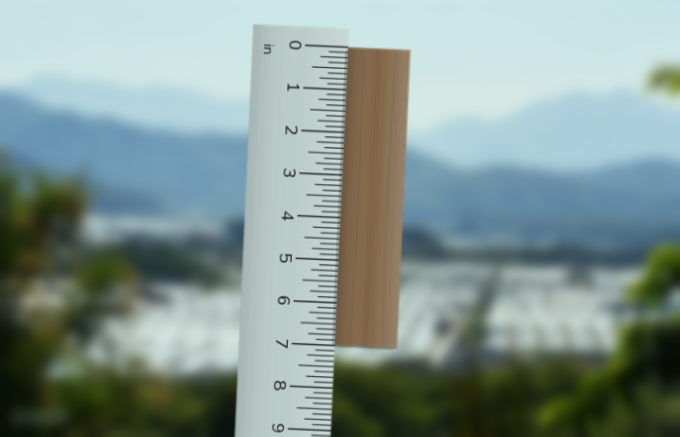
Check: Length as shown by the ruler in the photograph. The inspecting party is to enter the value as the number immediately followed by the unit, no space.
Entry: 7in
